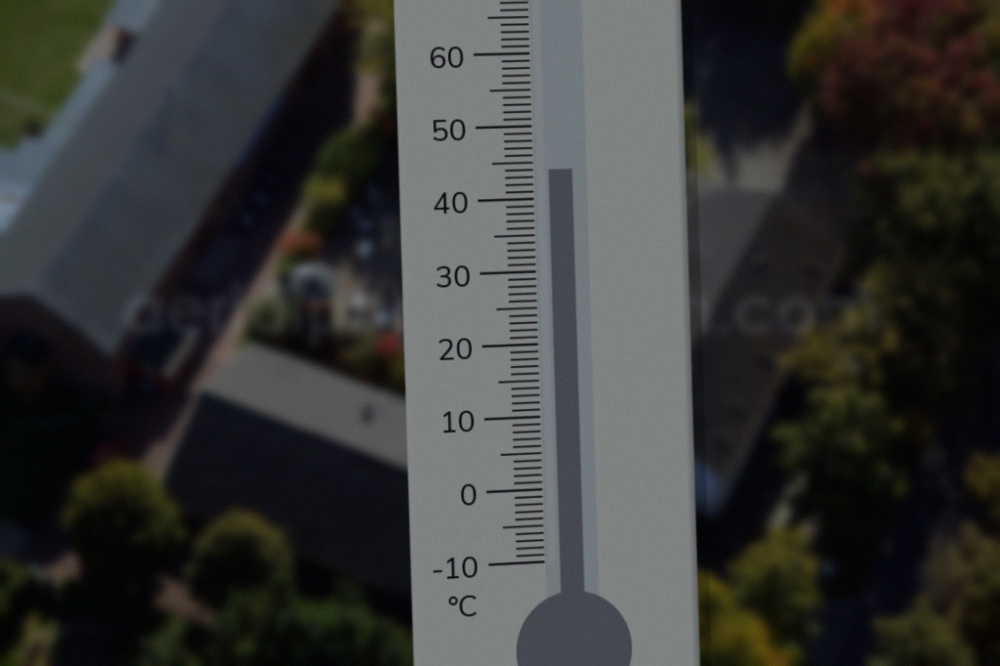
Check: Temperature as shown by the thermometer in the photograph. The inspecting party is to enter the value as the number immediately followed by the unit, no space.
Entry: 44°C
